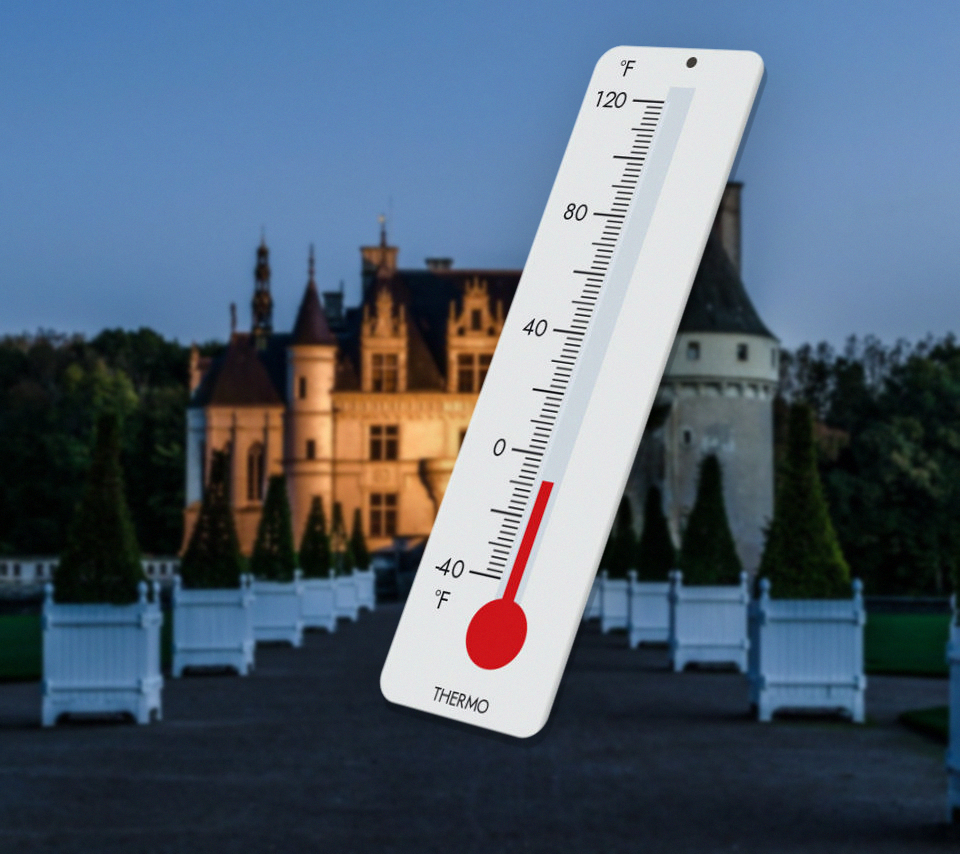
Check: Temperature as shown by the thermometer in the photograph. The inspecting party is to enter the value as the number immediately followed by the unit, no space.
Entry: -8°F
